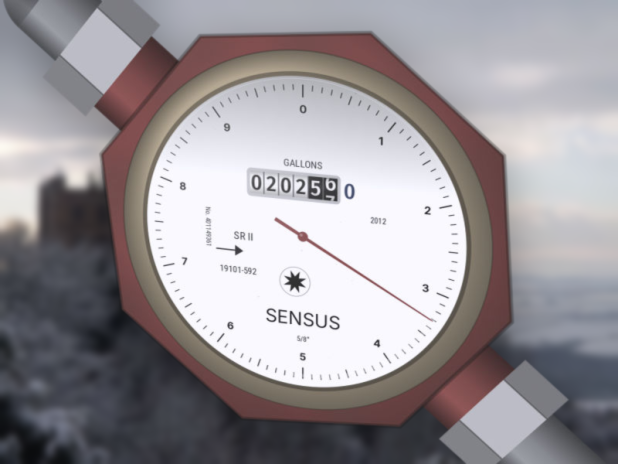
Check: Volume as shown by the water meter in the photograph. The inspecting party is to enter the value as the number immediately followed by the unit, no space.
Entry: 202563.3gal
